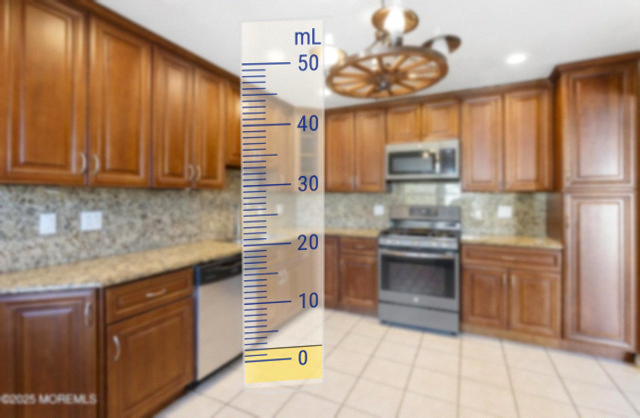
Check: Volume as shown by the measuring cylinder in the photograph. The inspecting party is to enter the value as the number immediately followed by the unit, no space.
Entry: 2mL
